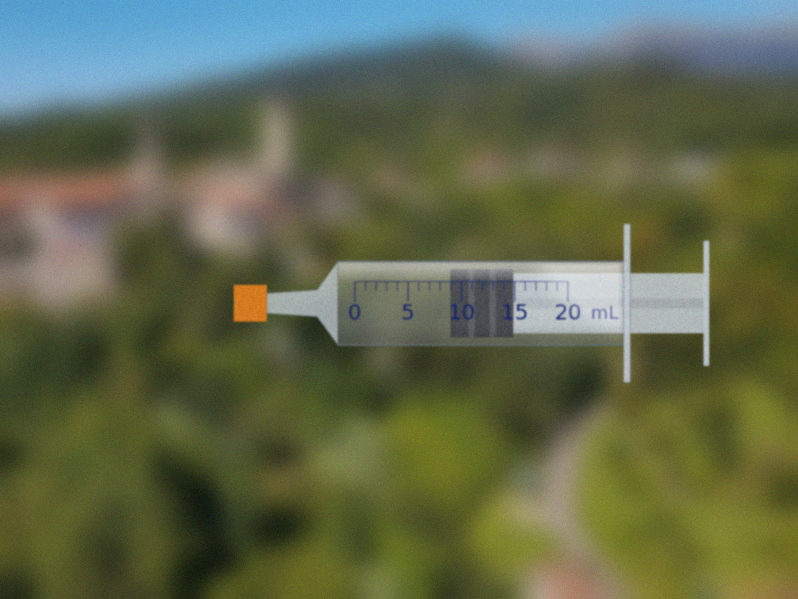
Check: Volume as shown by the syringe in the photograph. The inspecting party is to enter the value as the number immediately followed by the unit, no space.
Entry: 9mL
